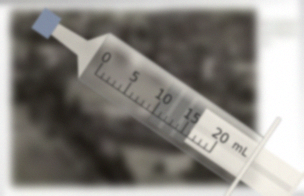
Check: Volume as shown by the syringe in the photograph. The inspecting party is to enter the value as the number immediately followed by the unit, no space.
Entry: 10mL
